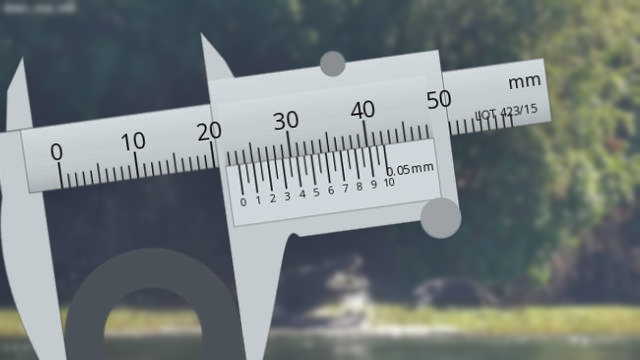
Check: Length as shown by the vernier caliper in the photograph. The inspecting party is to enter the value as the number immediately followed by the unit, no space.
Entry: 23.2mm
